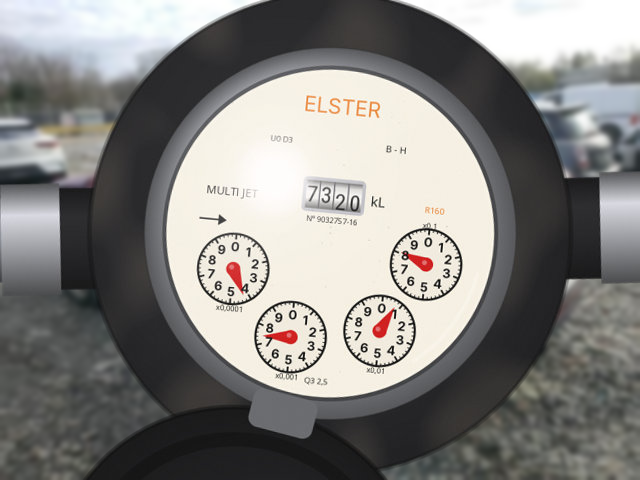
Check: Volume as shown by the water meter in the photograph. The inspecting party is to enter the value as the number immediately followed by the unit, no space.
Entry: 7319.8074kL
